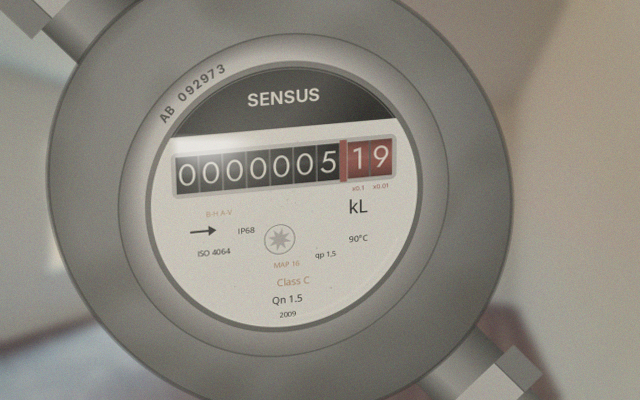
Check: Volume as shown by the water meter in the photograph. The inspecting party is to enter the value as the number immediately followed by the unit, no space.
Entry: 5.19kL
